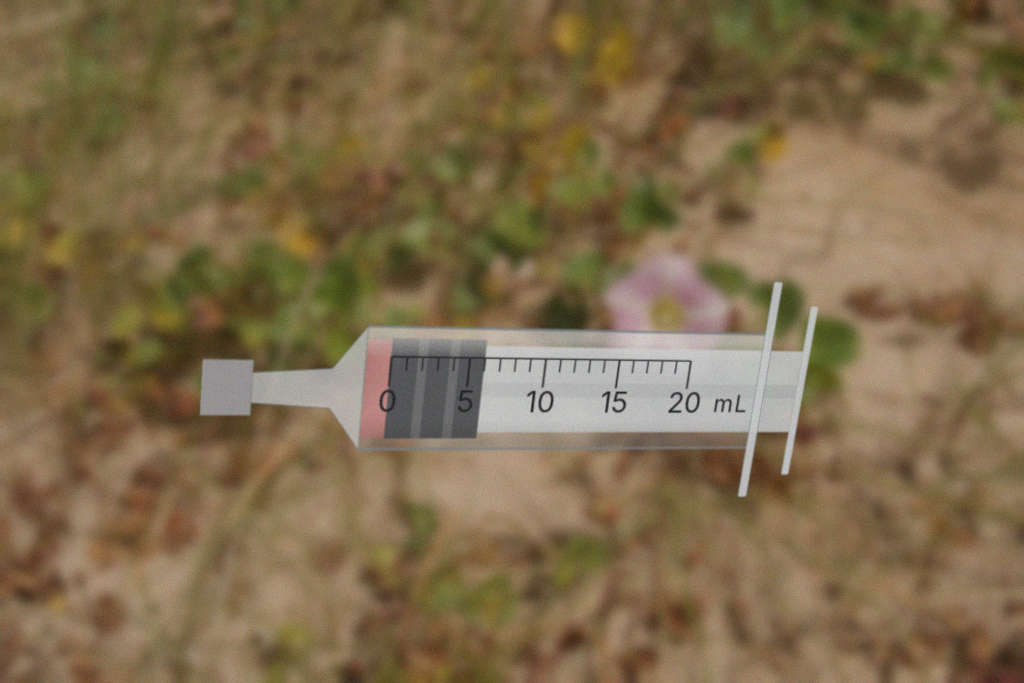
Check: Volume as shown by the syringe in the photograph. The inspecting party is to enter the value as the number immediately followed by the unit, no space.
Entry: 0mL
